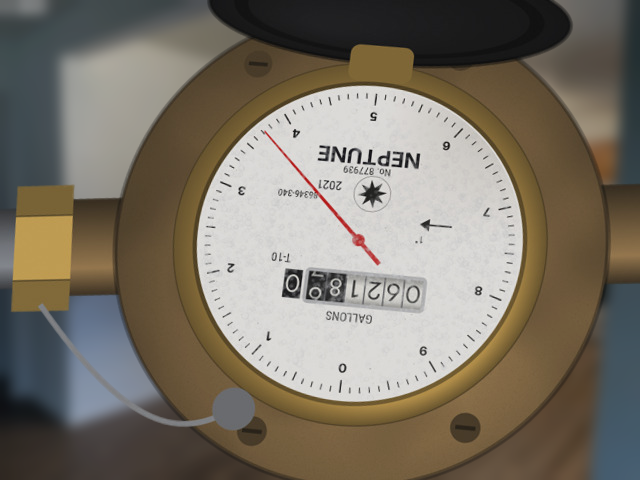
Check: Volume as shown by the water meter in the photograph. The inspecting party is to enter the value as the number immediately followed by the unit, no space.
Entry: 621863.7gal
